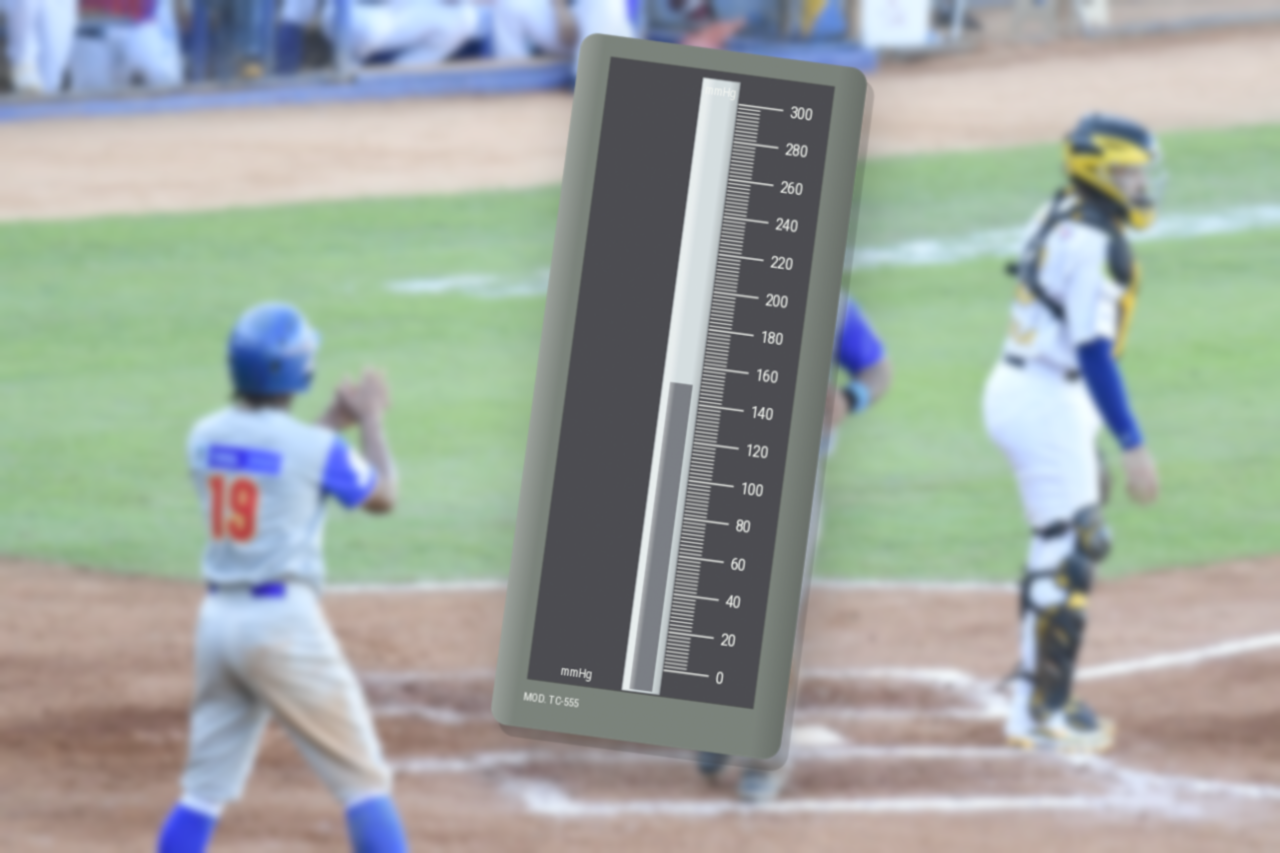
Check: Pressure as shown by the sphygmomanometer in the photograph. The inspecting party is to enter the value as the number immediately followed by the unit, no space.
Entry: 150mmHg
